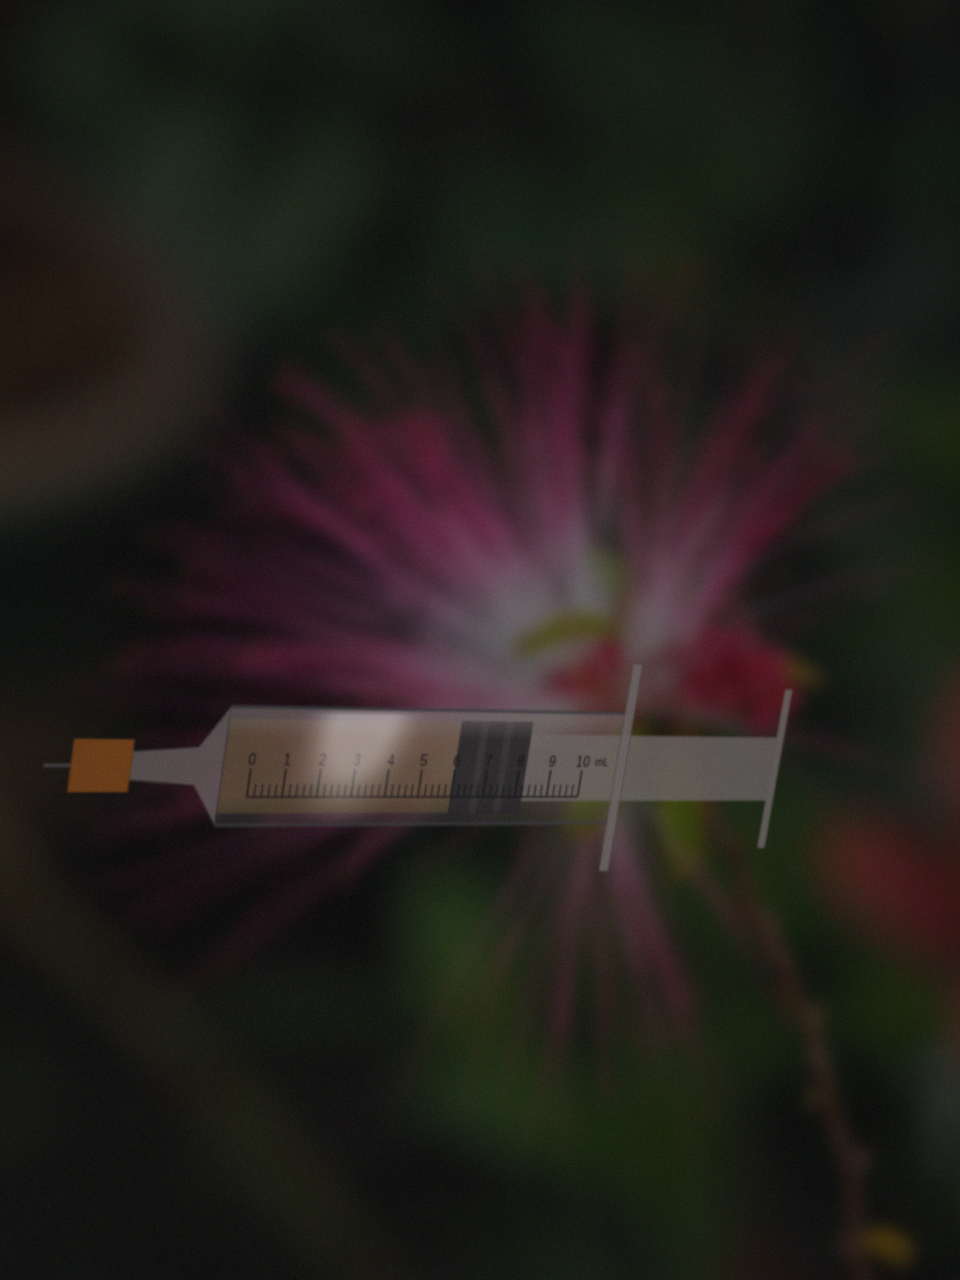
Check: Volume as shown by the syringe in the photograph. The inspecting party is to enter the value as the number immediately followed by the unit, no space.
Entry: 6mL
